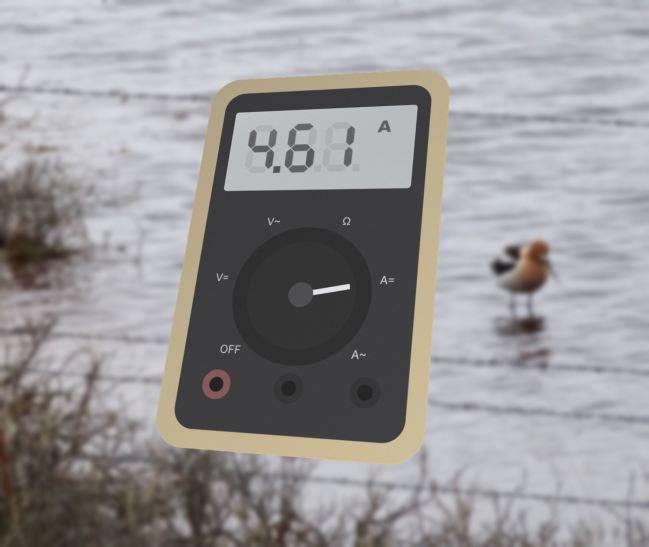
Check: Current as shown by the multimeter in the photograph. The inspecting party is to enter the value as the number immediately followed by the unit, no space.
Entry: 4.61A
